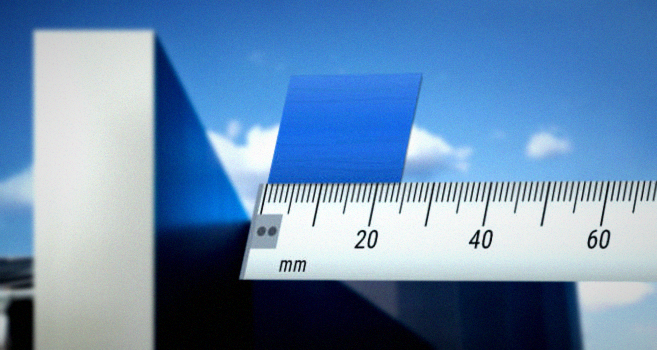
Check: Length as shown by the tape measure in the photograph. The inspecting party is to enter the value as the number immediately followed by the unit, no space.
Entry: 24mm
